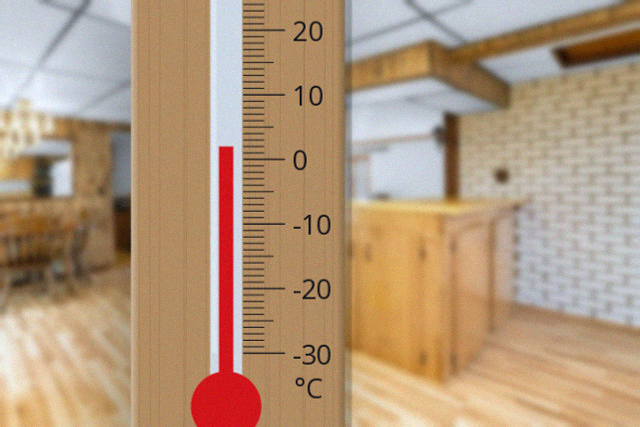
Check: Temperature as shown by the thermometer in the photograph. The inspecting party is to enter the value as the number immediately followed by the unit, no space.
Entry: 2°C
